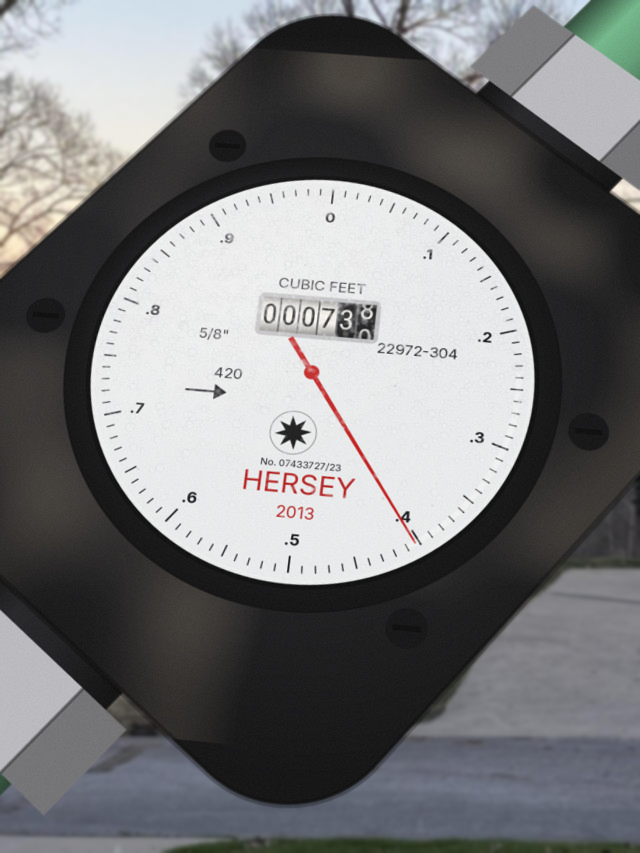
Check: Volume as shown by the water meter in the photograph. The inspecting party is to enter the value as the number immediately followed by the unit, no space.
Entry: 738.40ft³
